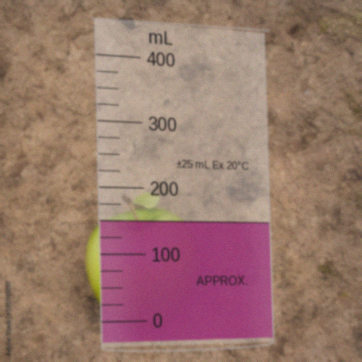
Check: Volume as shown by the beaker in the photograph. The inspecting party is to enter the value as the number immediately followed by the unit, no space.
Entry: 150mL
